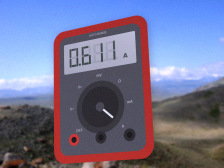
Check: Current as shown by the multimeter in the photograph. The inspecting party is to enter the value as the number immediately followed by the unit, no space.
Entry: 0.611A
